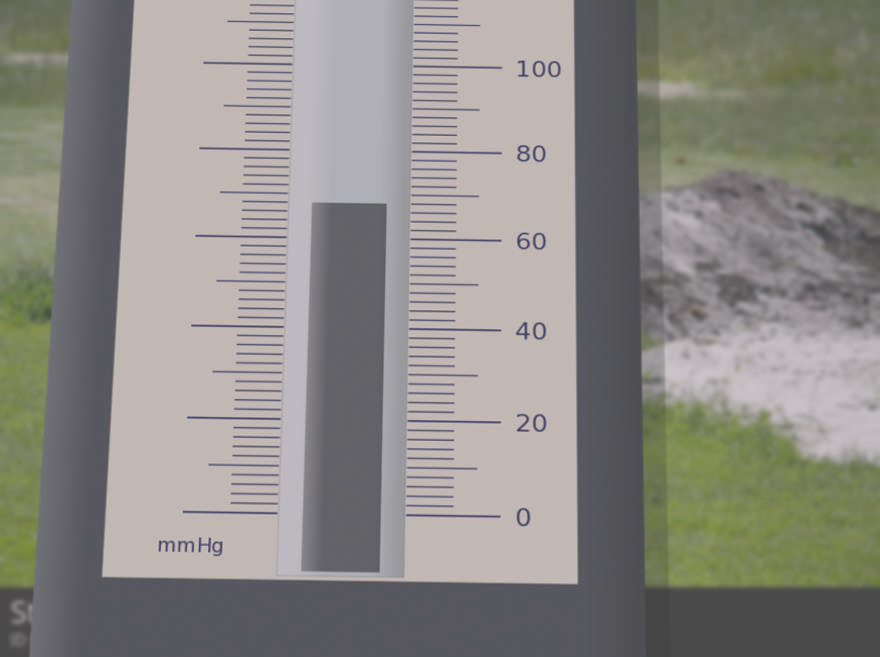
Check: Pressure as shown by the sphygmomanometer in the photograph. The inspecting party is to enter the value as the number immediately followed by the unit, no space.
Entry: 68mmHg
